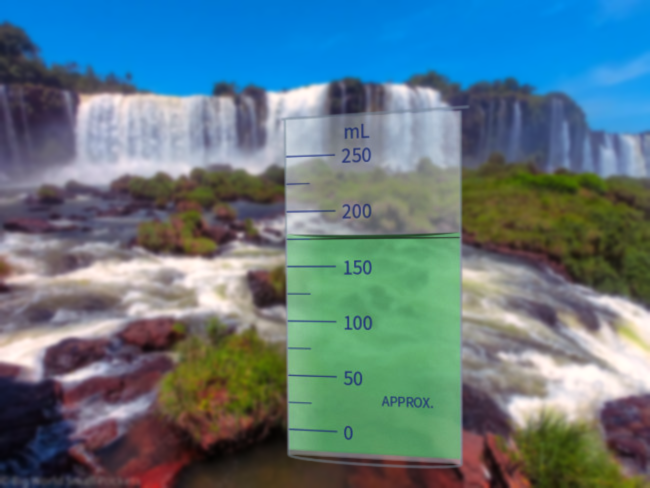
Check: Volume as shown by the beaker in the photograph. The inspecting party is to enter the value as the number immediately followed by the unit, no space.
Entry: 175mL
